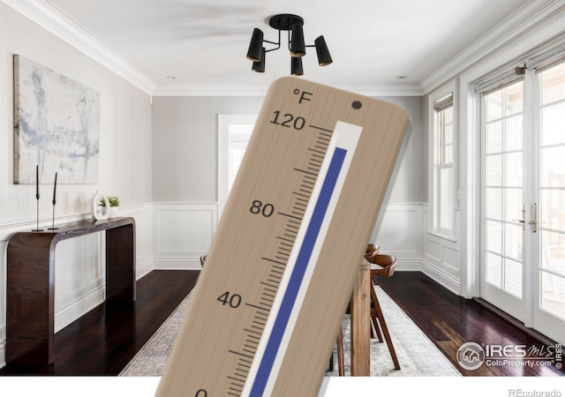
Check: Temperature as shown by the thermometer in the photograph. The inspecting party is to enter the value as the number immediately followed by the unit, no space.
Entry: 114°F
